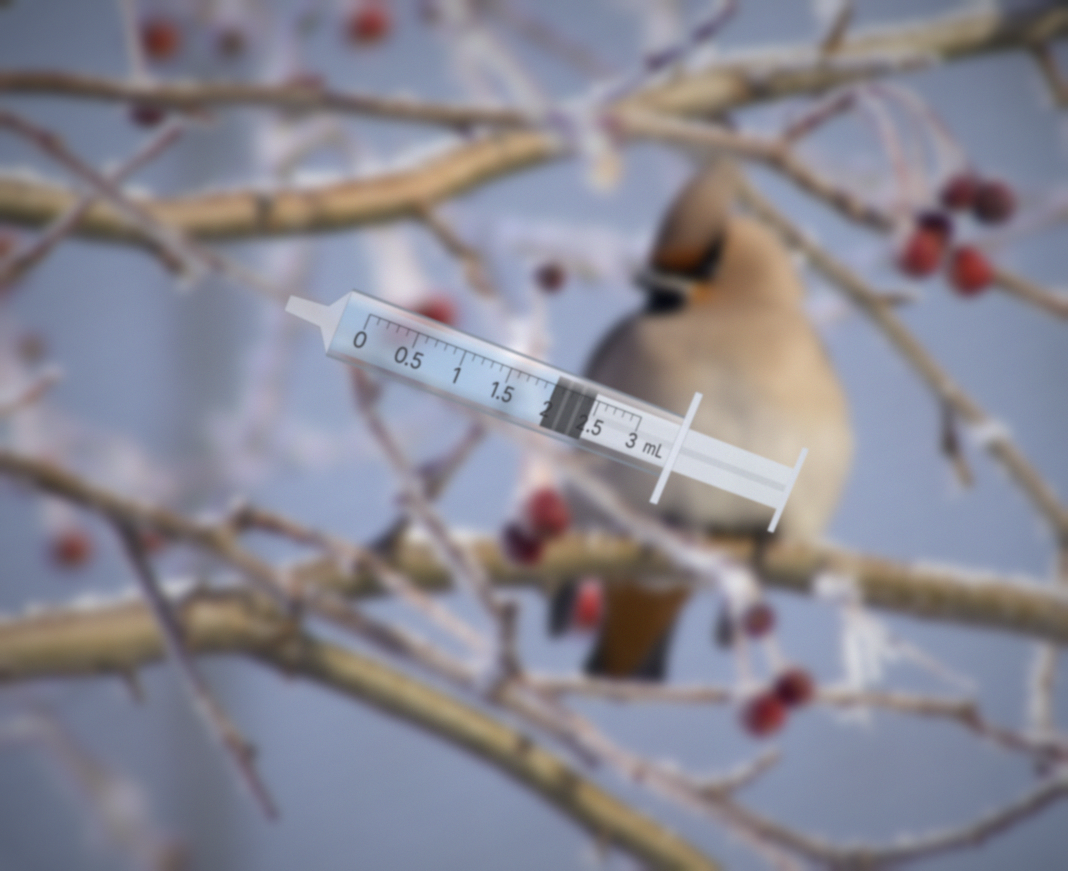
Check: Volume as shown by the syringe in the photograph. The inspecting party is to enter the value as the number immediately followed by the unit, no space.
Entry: 2mL
